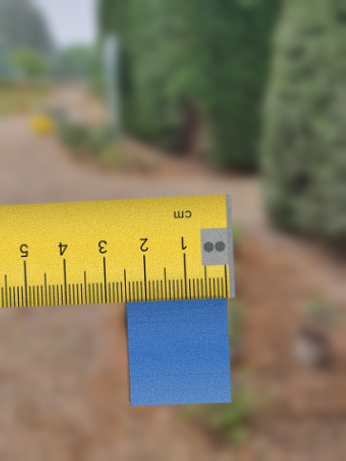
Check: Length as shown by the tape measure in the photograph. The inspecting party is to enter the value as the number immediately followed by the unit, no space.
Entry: 2.5cm
